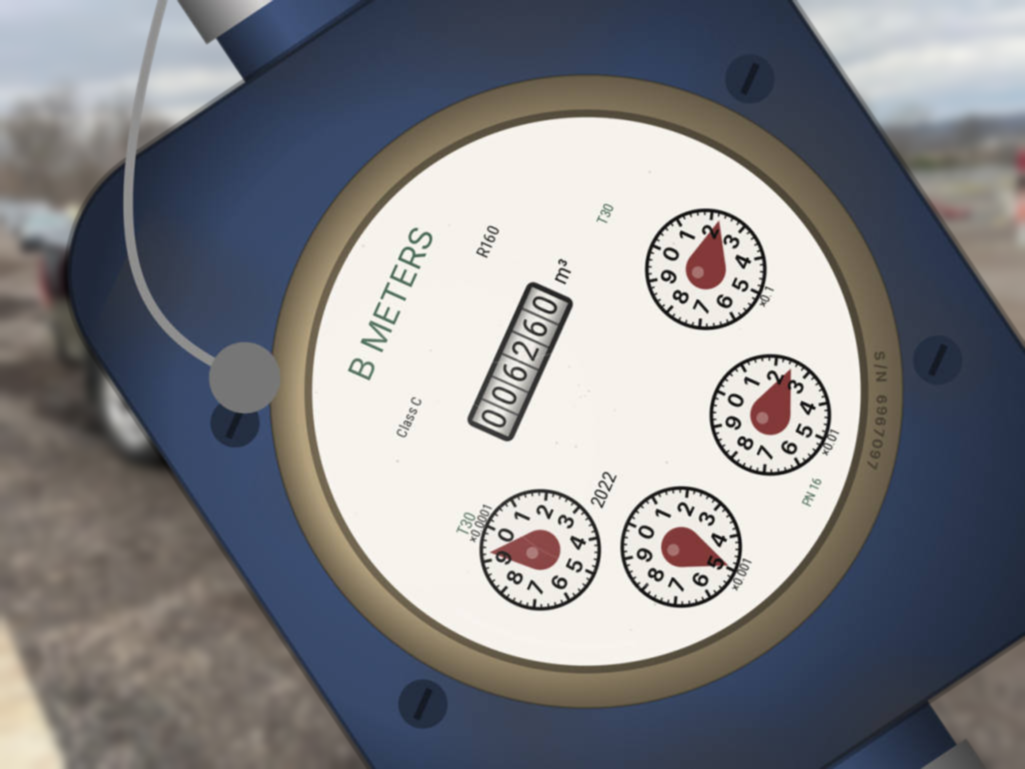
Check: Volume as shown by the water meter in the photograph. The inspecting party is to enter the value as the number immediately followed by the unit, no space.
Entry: 6260.2249m³
